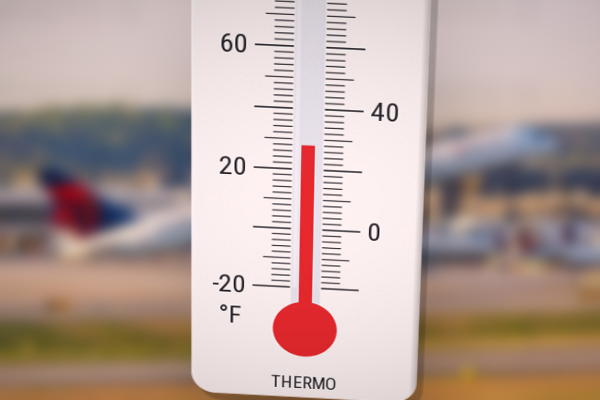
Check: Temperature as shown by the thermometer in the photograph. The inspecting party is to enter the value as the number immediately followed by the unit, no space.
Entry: 28°F
